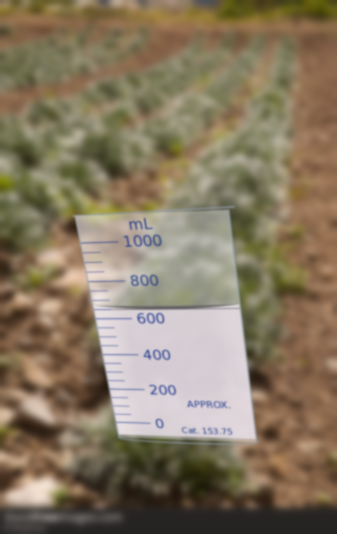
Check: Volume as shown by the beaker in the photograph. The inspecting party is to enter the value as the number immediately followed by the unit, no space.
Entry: 650mL
